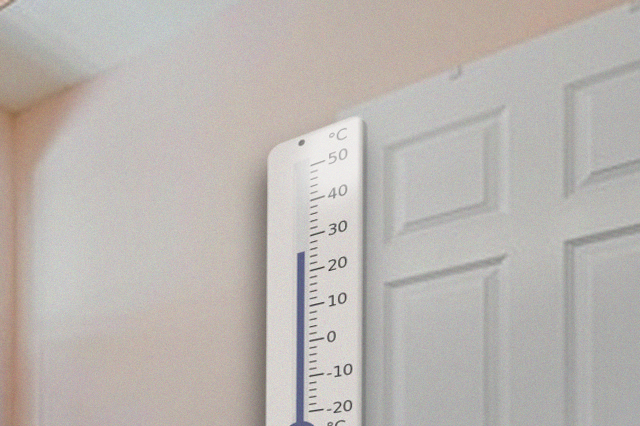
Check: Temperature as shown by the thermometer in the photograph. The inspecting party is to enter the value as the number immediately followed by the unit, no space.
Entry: 26°C
